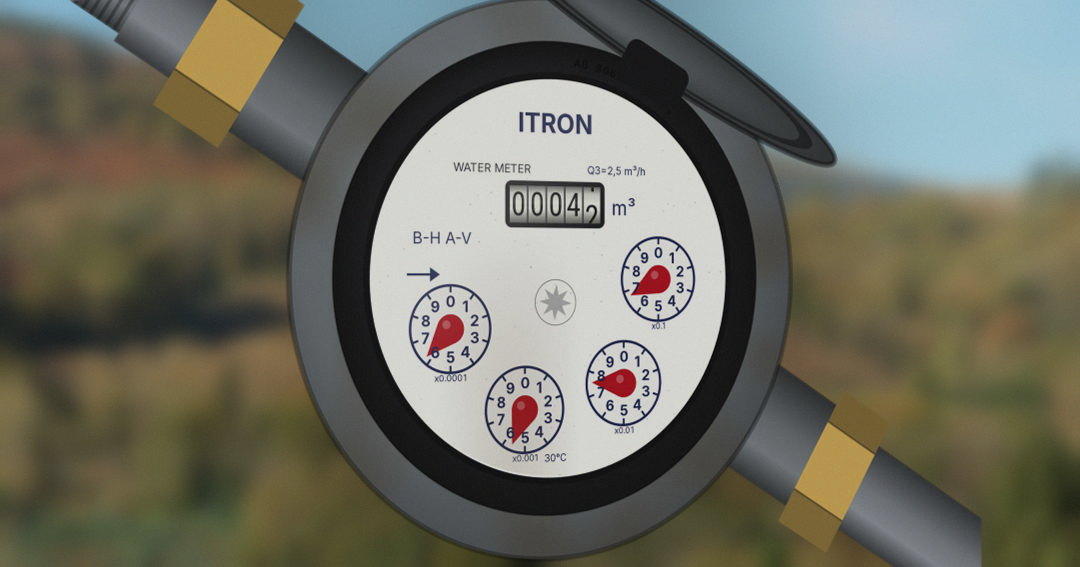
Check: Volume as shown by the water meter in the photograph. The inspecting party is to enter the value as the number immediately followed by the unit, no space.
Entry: 41.6756m³
